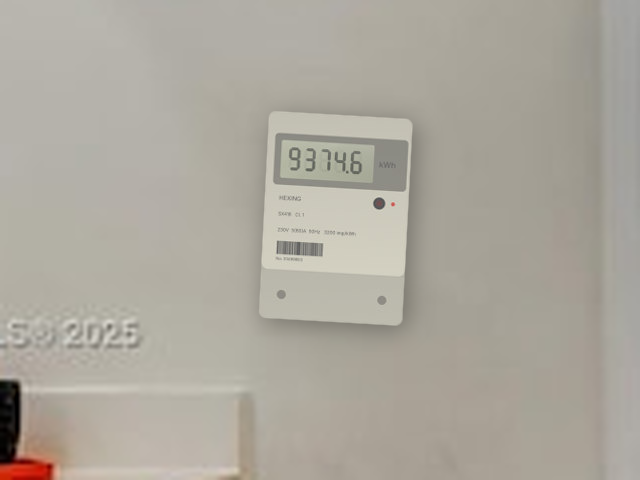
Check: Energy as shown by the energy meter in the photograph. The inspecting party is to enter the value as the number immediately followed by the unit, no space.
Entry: 9374.6kWh
